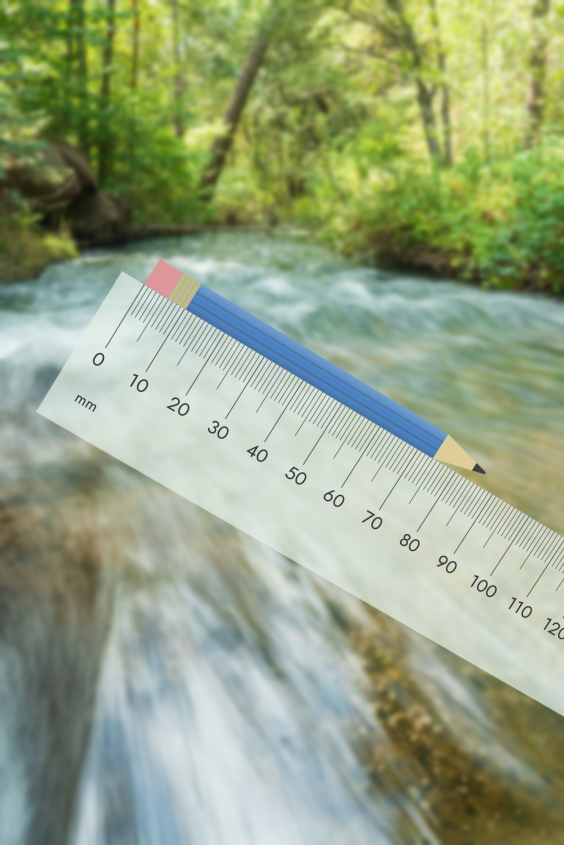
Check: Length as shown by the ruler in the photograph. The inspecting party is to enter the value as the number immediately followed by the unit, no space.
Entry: 86mm
